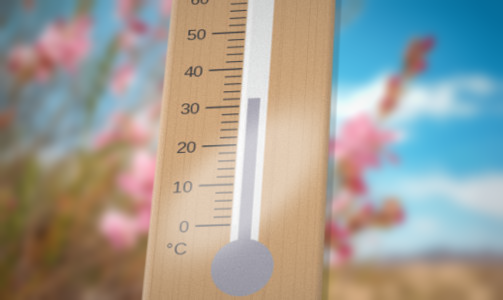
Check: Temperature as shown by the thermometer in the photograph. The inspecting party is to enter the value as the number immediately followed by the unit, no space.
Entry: 32°C
